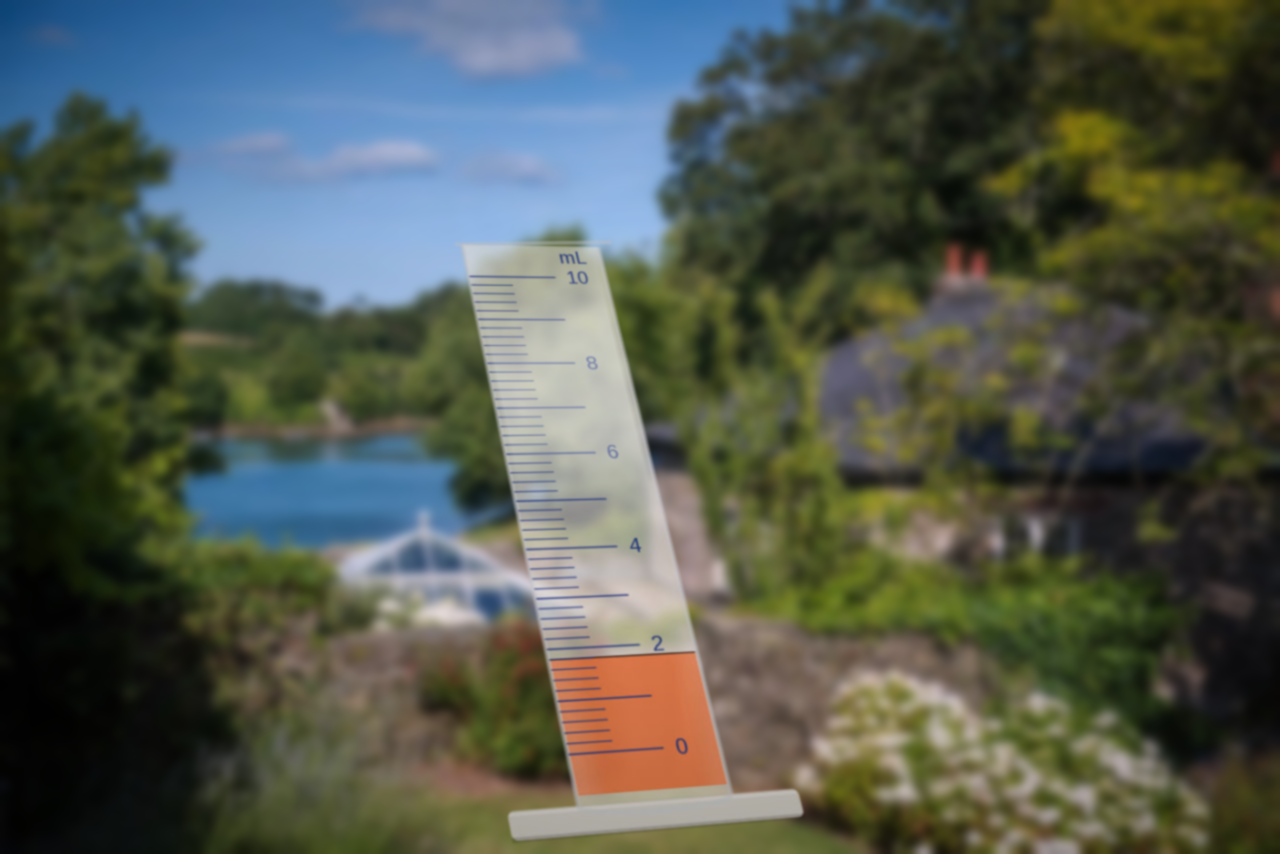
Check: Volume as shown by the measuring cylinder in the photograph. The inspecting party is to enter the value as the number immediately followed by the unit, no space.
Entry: 1.8mL
